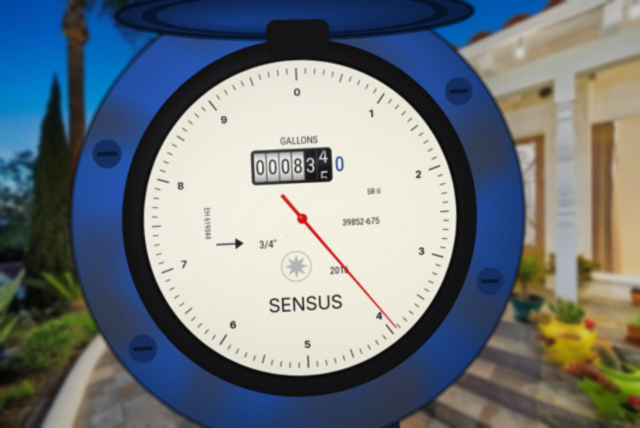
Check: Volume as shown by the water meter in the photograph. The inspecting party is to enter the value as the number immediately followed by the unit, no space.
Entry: 8343.9gal
